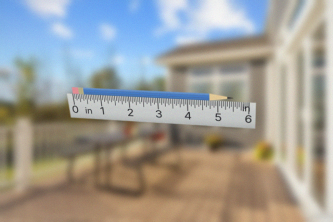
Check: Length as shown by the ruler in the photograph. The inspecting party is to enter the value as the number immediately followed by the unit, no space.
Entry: 5.5in
